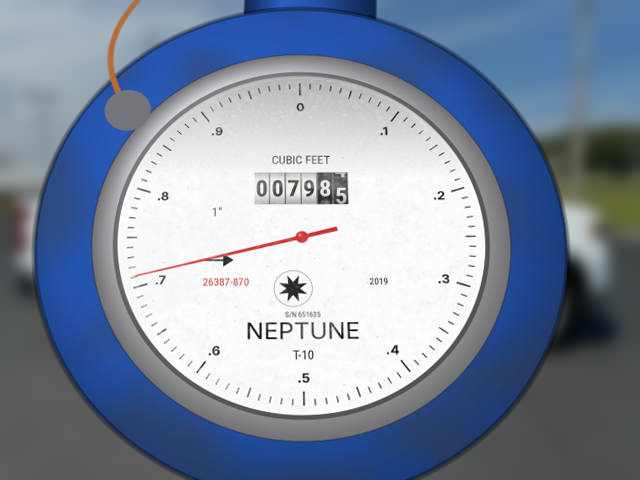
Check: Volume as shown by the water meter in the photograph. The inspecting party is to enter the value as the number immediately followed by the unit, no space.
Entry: 7984.71ft³
